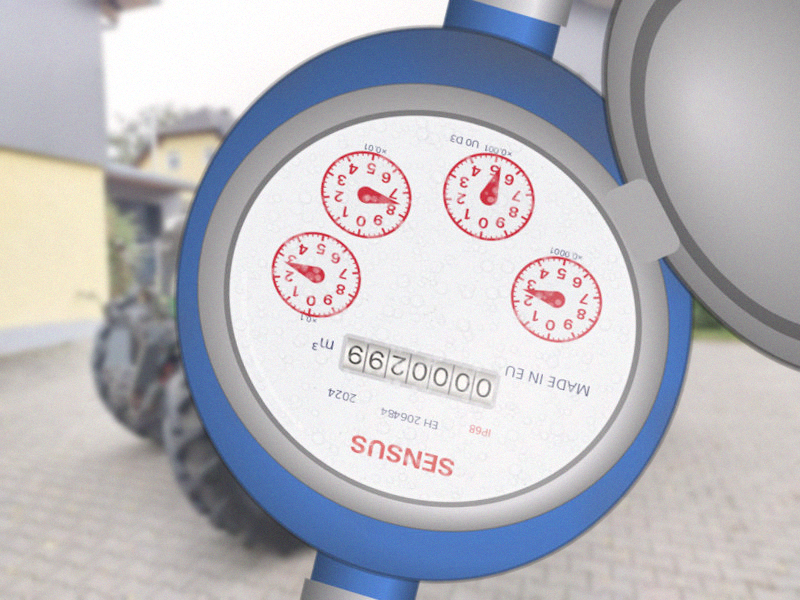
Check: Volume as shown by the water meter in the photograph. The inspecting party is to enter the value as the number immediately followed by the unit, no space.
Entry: 299.2752m³
